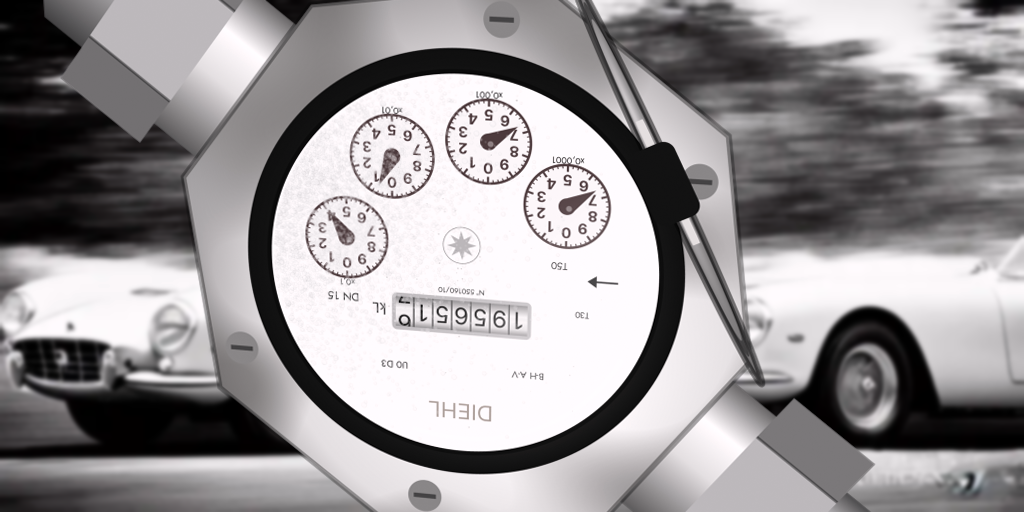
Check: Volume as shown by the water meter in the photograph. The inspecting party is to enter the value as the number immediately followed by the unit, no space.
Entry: 1956516.4066kL
